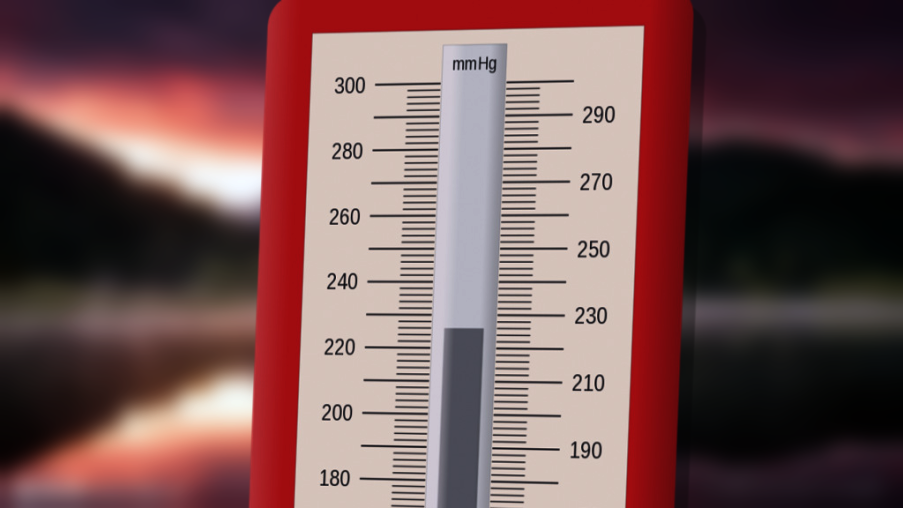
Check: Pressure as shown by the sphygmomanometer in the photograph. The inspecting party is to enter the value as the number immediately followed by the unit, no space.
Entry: 226mmHg
